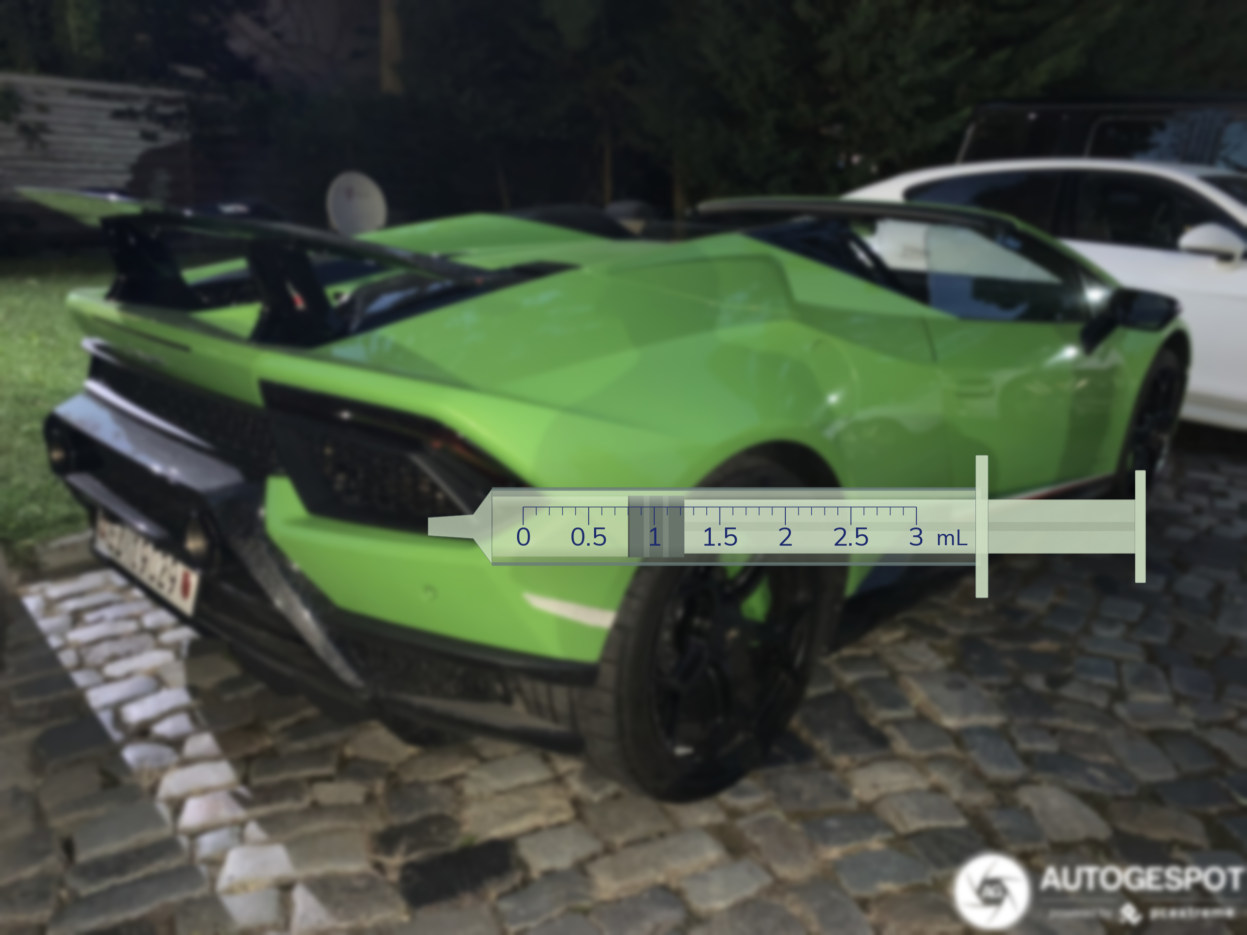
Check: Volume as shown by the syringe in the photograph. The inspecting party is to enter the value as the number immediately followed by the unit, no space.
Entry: 0.8mL
